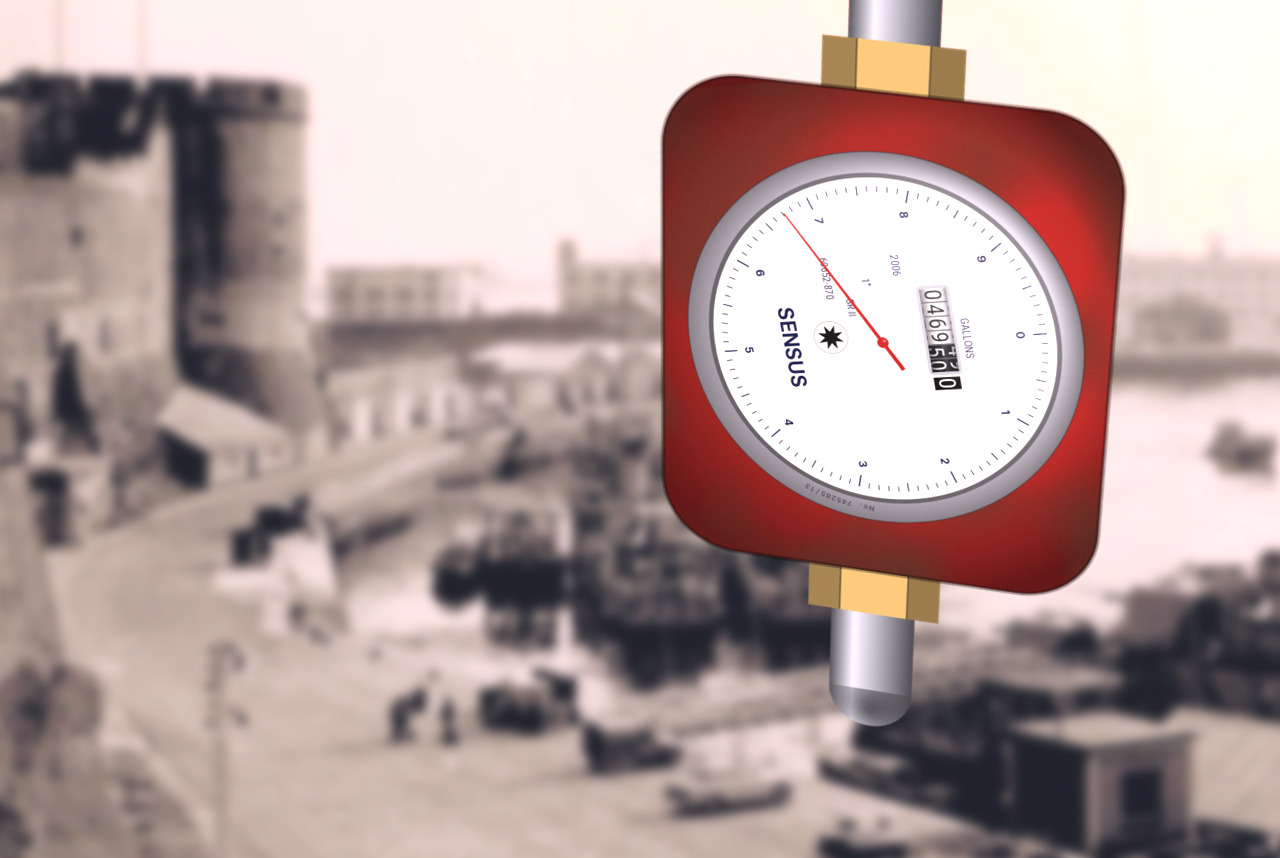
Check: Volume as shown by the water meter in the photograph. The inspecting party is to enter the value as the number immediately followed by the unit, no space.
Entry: 469496.7gal
